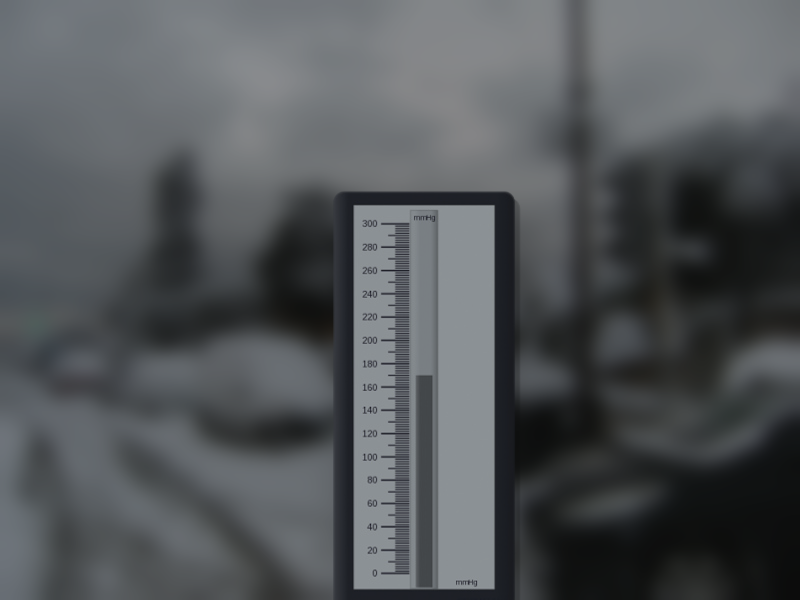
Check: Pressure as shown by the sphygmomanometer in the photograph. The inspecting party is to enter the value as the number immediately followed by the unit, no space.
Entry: 170mmHg
